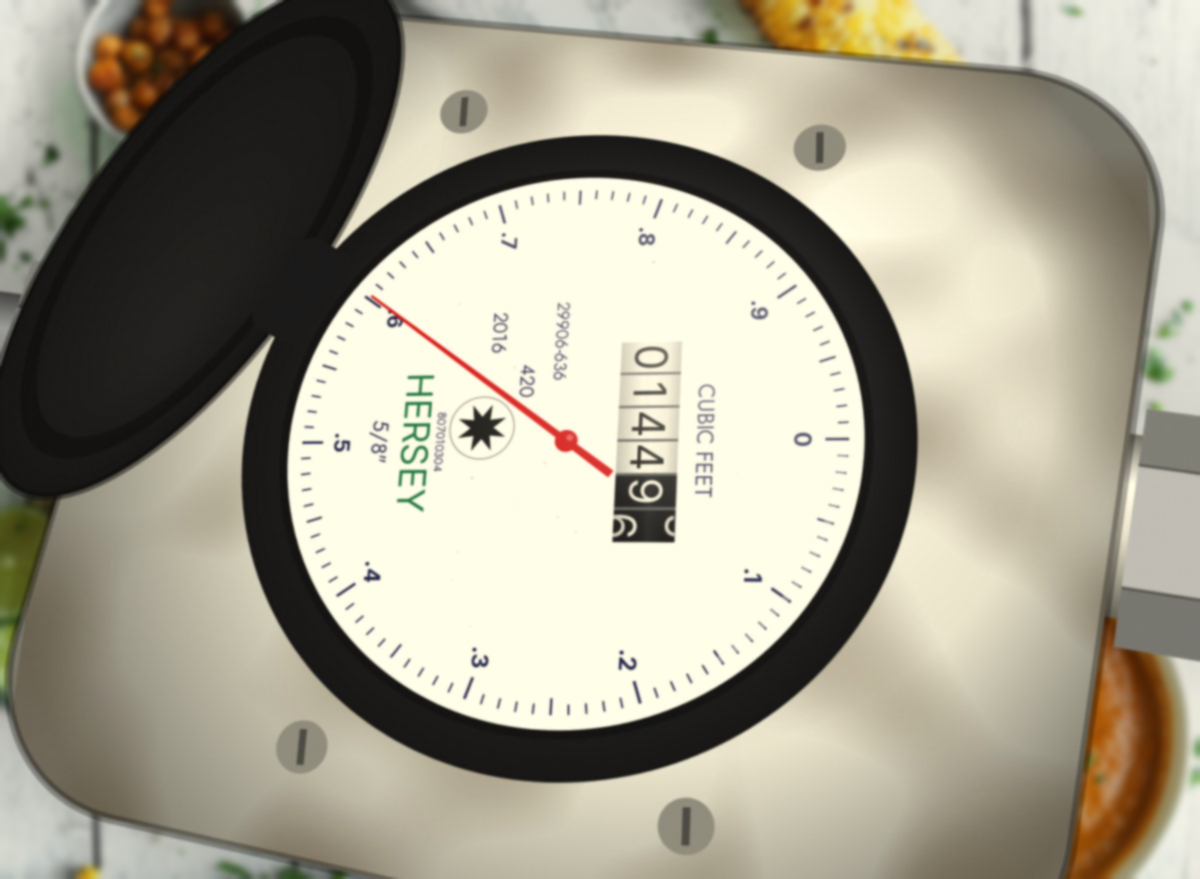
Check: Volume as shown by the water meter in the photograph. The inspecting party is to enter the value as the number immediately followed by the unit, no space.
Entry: 14495.60ft³
